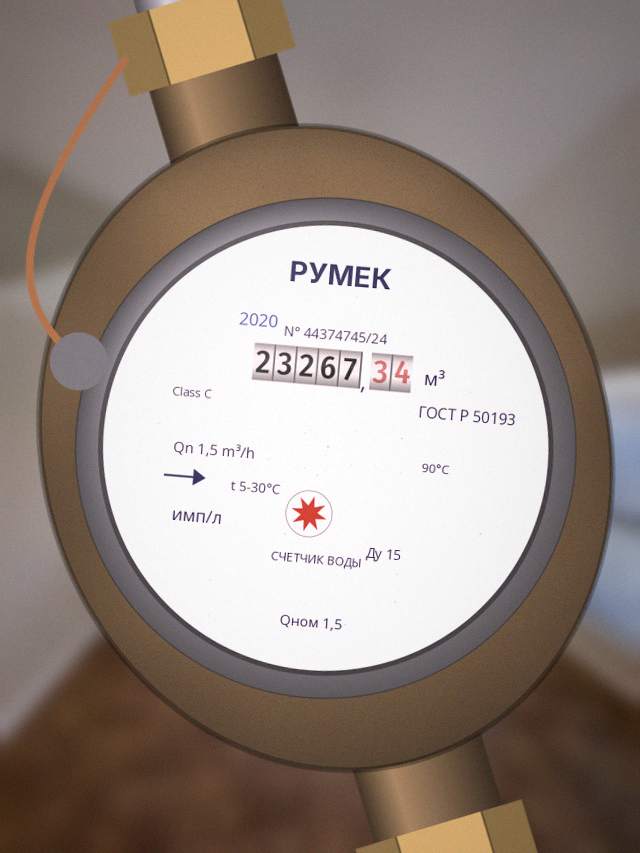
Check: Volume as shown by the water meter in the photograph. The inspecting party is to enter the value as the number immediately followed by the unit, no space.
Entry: 23267.34m³
